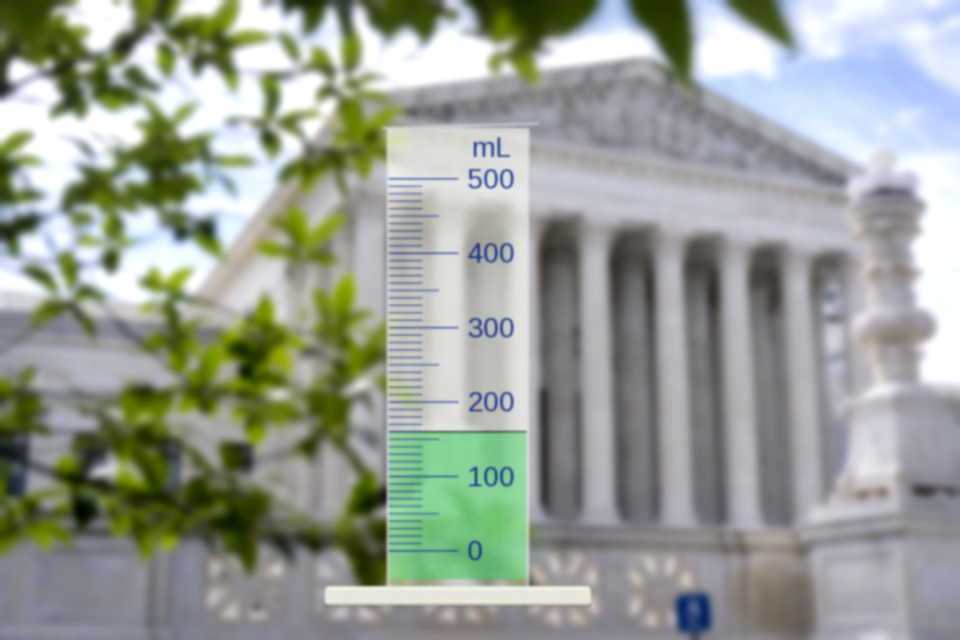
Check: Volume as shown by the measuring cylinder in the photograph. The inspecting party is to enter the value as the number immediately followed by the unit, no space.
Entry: 160mL
